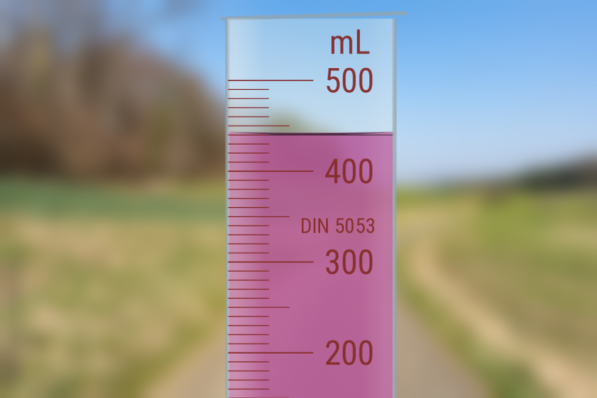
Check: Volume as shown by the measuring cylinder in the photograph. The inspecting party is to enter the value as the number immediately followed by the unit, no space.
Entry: 440mL
